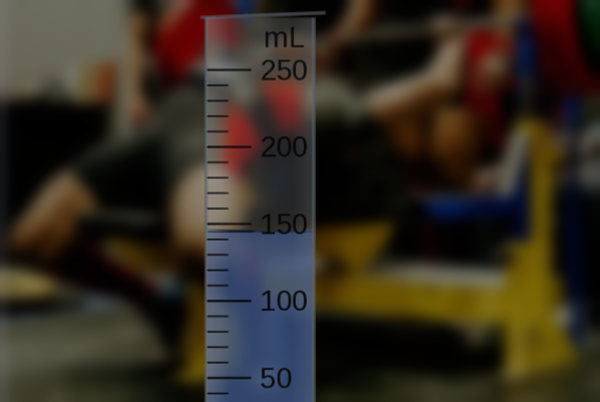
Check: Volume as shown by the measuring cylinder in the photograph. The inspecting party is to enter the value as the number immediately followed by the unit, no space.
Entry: 145mL
